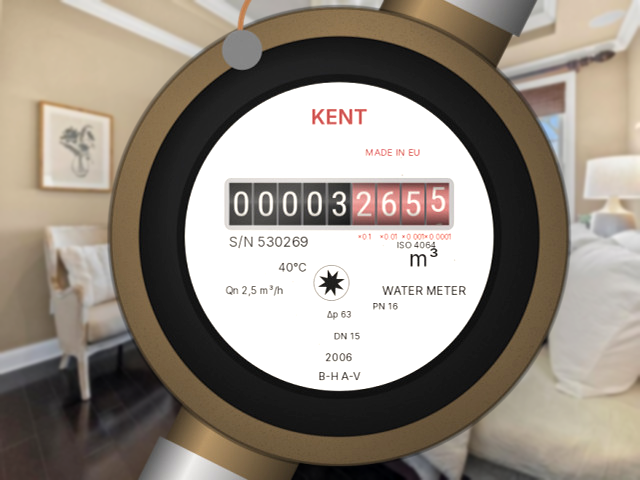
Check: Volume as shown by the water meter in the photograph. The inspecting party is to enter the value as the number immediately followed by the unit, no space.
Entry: 3.2655m³
